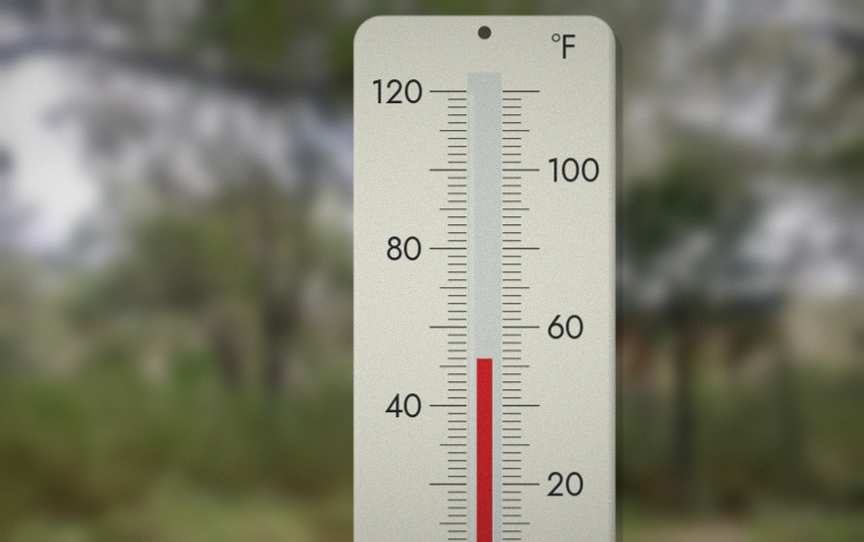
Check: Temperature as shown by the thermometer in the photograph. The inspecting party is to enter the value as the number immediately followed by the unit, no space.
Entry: 52°F
